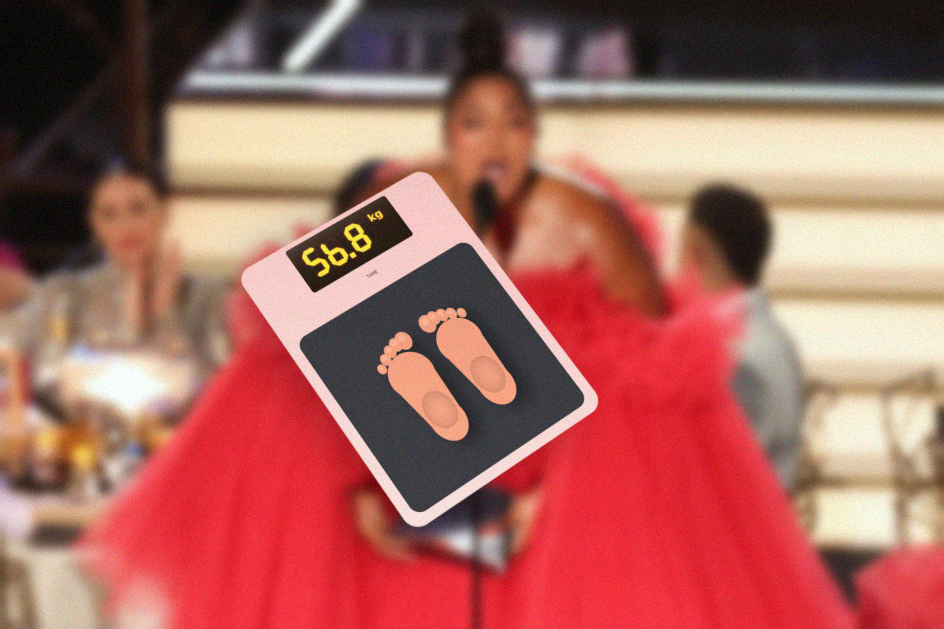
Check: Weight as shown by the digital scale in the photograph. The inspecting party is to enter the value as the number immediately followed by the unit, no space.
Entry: 56.8kg
